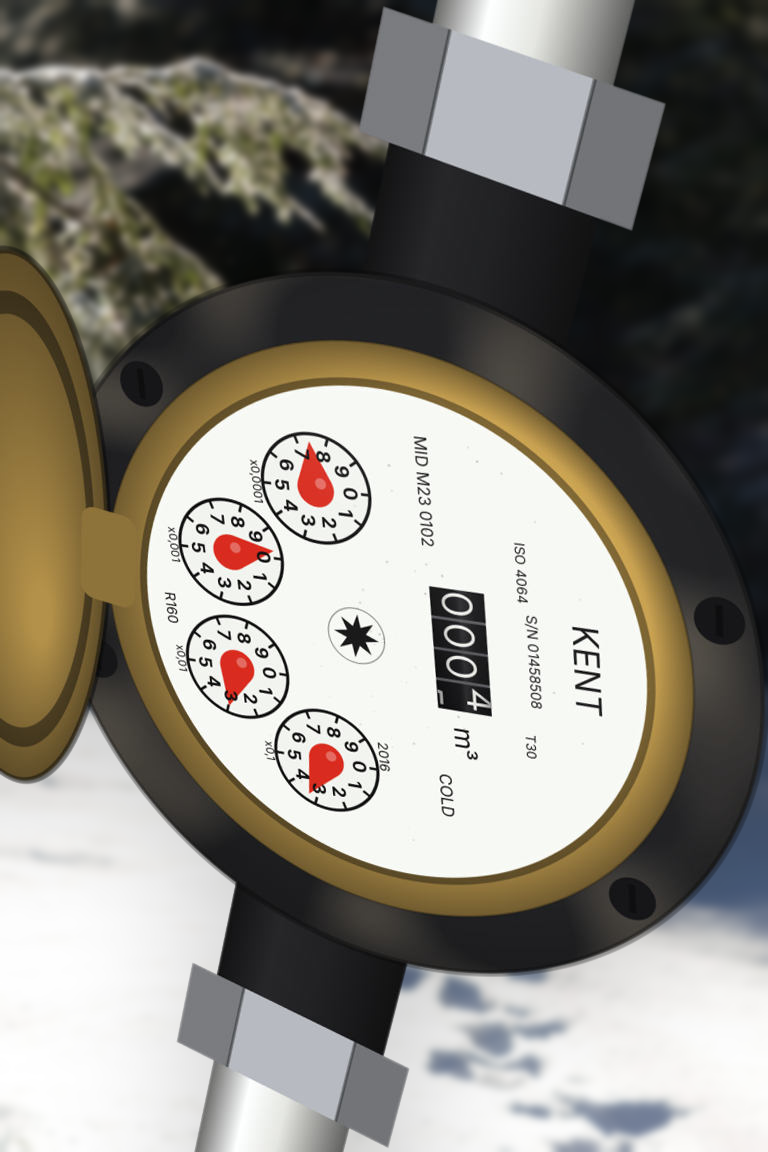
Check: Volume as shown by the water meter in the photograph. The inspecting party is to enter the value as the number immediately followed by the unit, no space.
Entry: 4.3297m³
